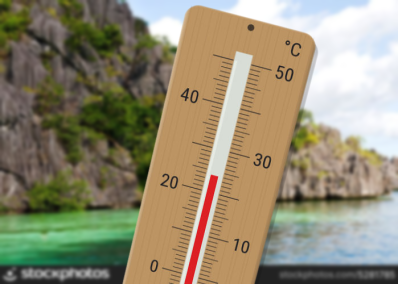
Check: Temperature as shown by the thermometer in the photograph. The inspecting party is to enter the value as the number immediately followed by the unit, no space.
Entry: 24°C
